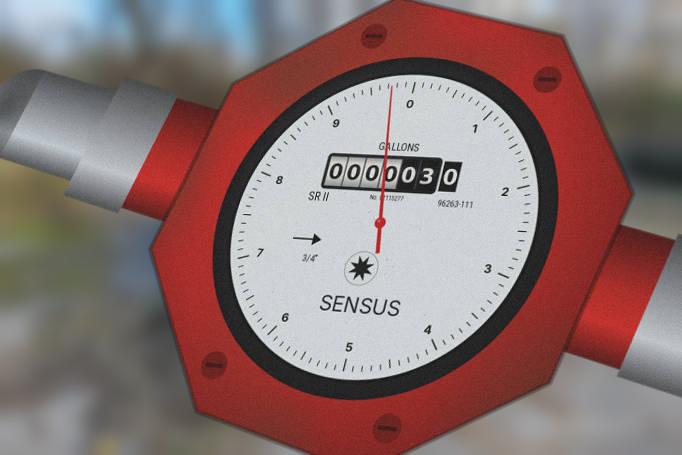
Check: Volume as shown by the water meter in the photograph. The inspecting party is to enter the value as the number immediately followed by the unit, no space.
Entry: 29.7gal
